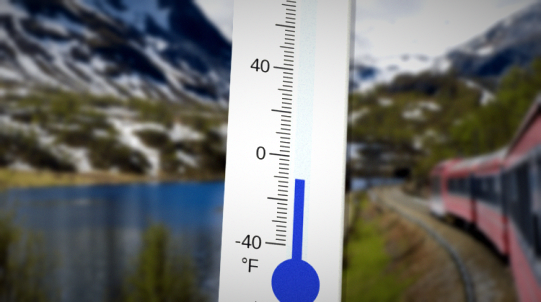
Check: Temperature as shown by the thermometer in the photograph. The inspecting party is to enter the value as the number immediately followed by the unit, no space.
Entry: -10°F
